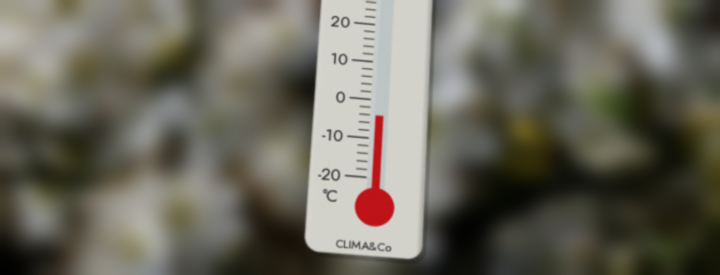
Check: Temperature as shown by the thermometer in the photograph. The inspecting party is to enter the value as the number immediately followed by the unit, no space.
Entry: -4°C
